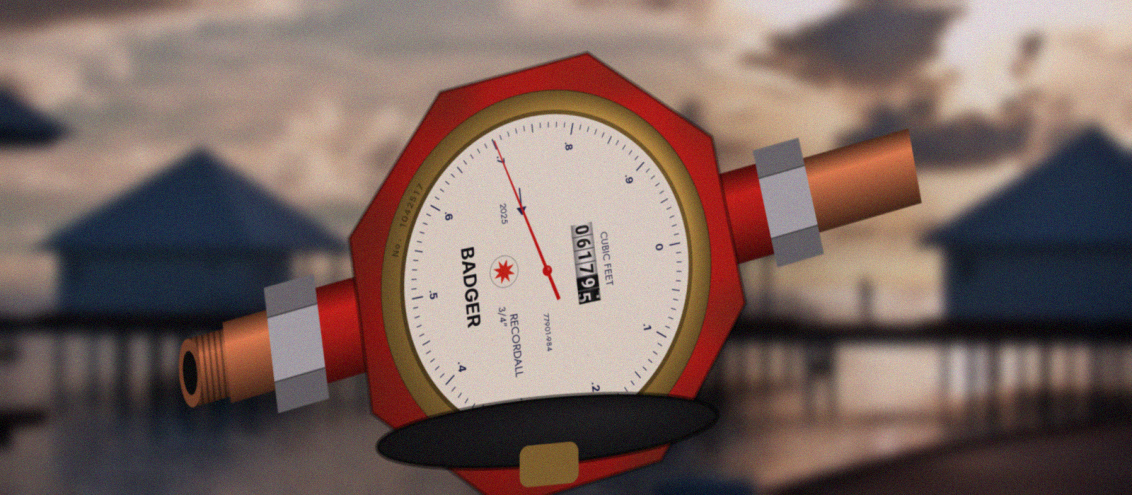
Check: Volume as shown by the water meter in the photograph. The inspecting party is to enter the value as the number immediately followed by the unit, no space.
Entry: 61794.70ft³
